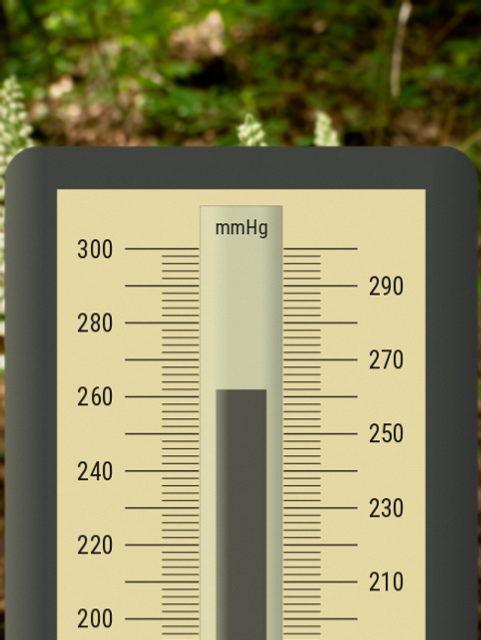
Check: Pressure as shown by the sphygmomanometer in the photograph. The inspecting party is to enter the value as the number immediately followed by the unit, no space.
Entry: 262mmHg
